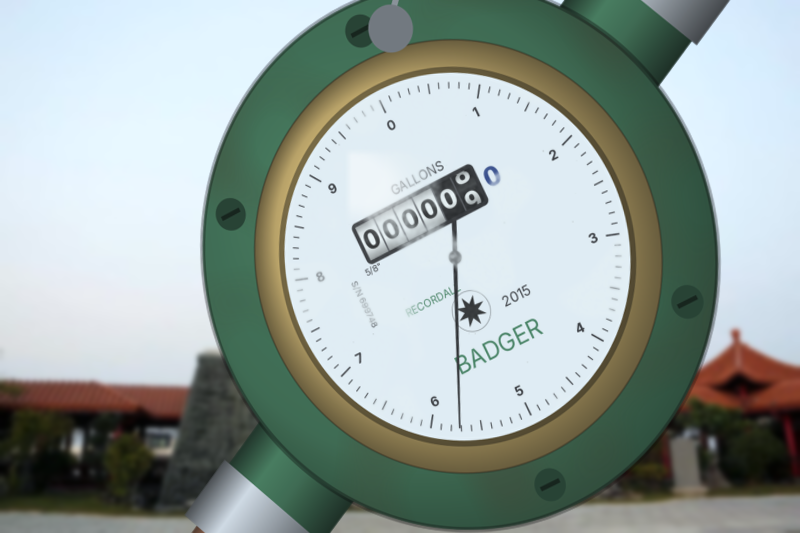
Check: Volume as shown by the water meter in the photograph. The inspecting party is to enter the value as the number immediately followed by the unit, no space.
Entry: 85.7gal
